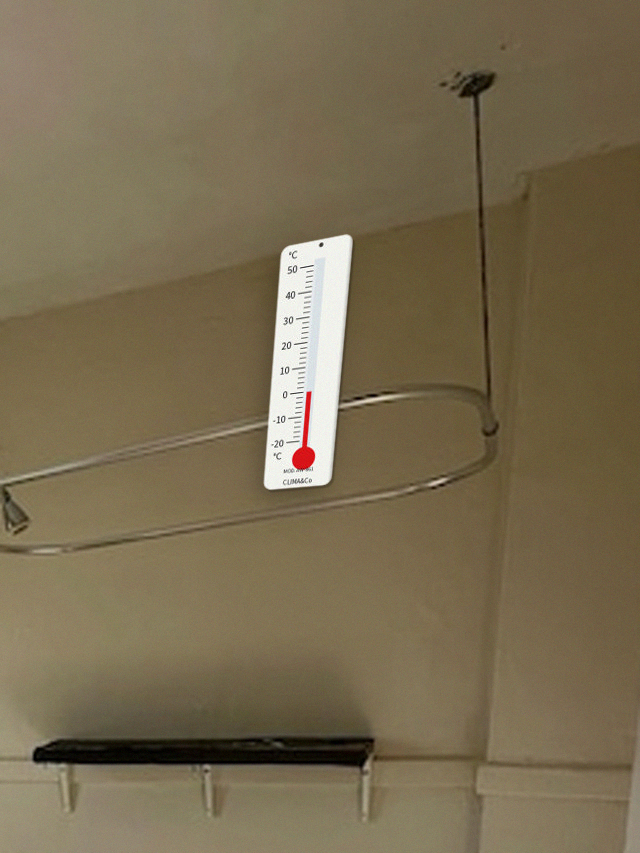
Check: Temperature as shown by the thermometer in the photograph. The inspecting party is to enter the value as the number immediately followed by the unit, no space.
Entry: 0°C
